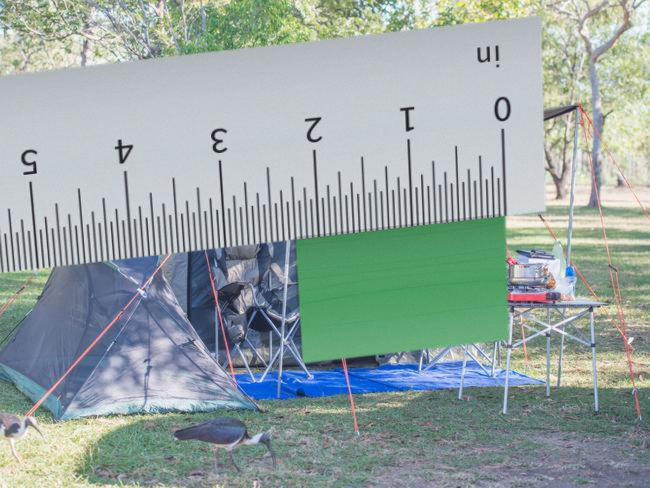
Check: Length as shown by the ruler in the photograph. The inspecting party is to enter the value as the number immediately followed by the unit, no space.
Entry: 2.25in
